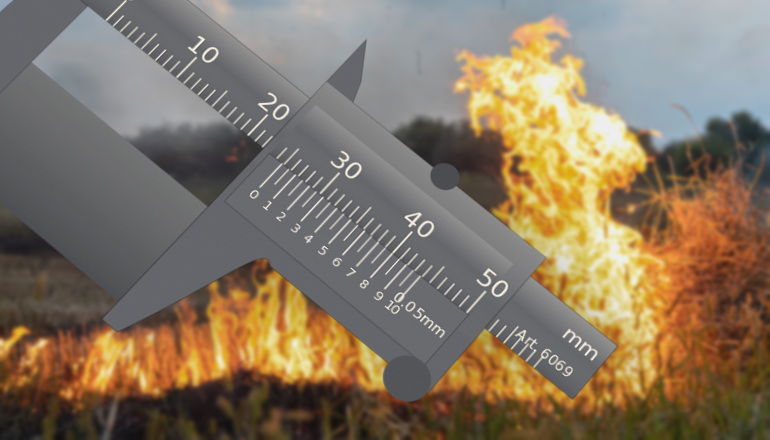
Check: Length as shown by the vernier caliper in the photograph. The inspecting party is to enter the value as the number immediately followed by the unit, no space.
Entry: 24.8mm
